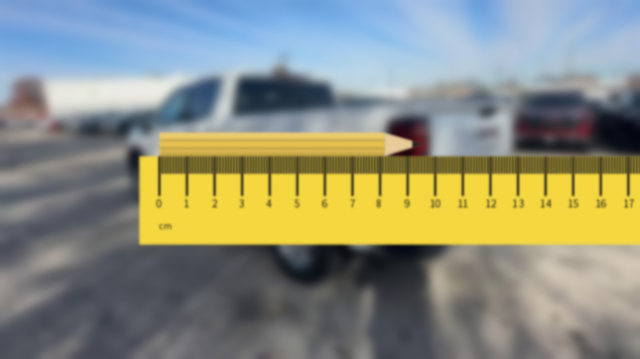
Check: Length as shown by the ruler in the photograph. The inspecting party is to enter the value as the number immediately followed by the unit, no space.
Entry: 9.5cm
